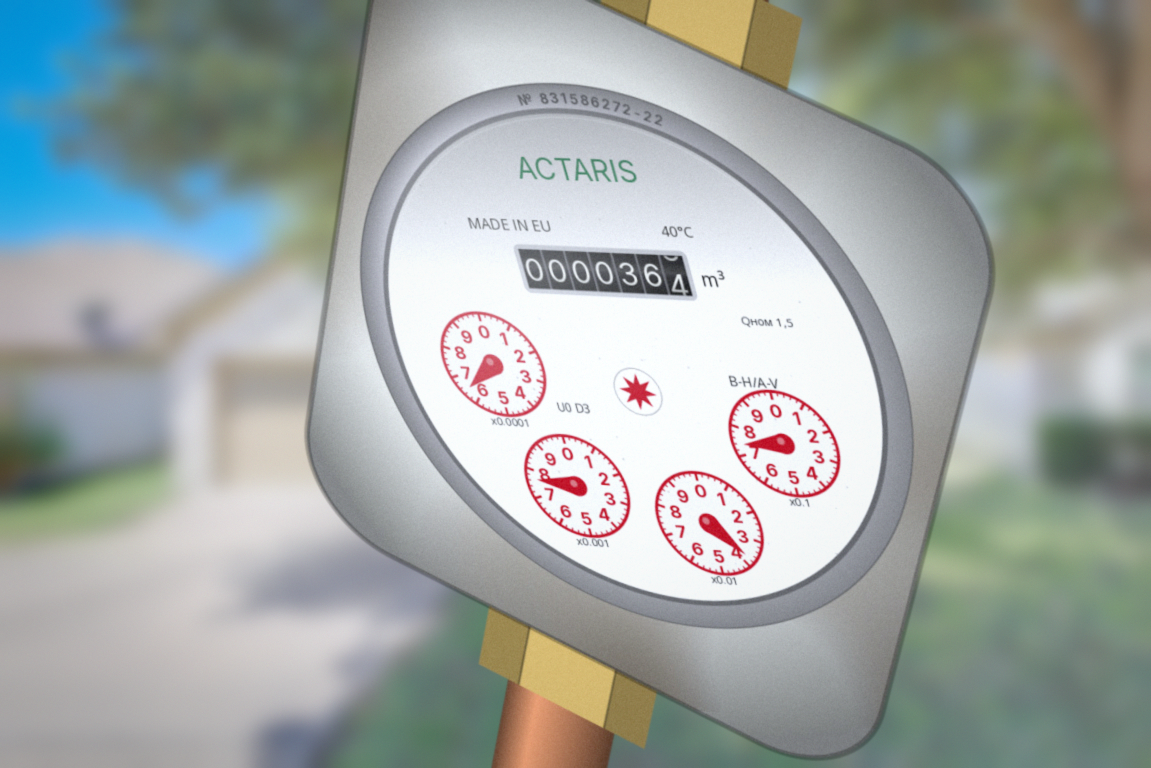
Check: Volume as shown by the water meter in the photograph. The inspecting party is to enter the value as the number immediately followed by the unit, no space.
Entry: 363.7376m³
